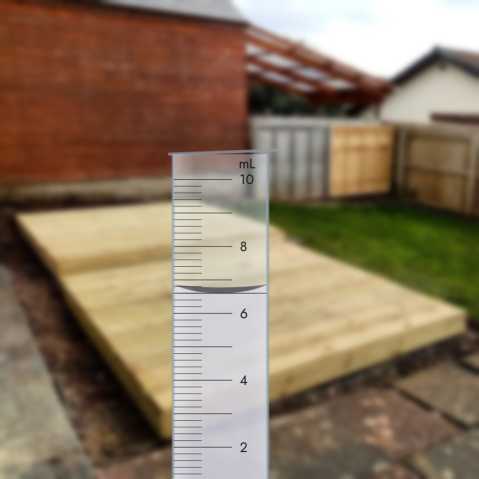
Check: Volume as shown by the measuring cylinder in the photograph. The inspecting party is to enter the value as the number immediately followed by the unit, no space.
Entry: 6.6mL
